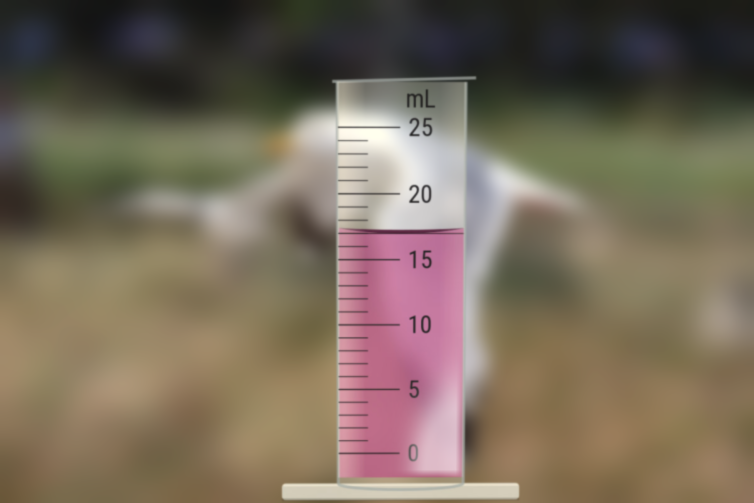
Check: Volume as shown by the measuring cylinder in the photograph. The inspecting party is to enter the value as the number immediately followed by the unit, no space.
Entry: 17mL
